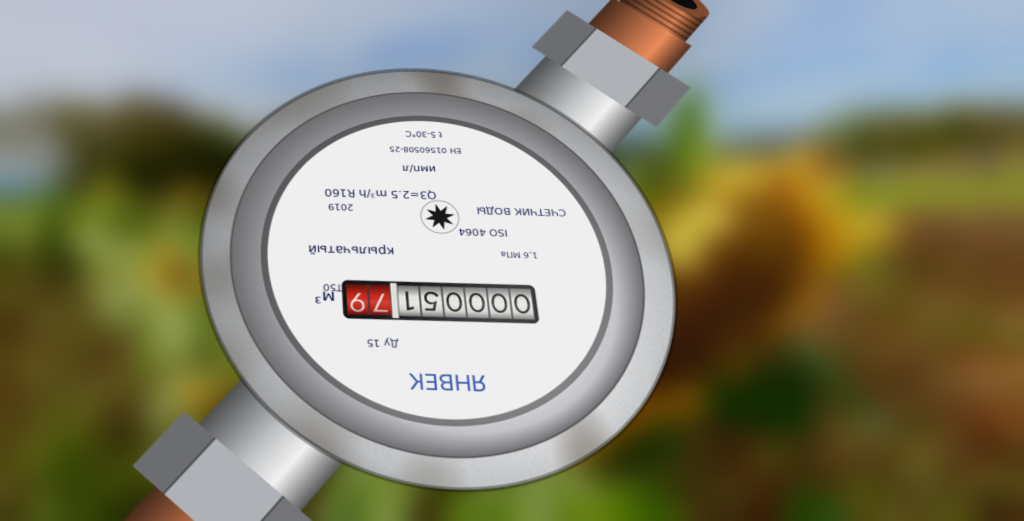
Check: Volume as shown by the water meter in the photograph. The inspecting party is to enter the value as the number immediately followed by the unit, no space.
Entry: 51.79m³
